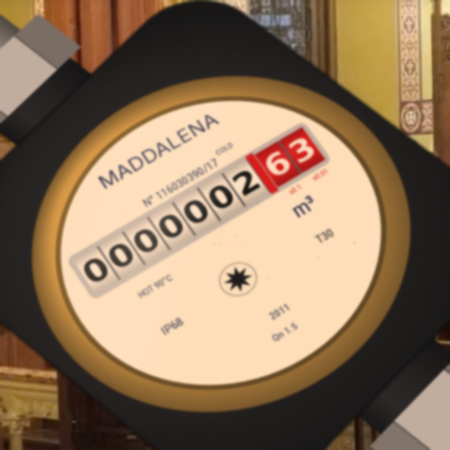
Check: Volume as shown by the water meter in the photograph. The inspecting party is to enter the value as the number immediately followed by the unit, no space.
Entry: 2.63m³
